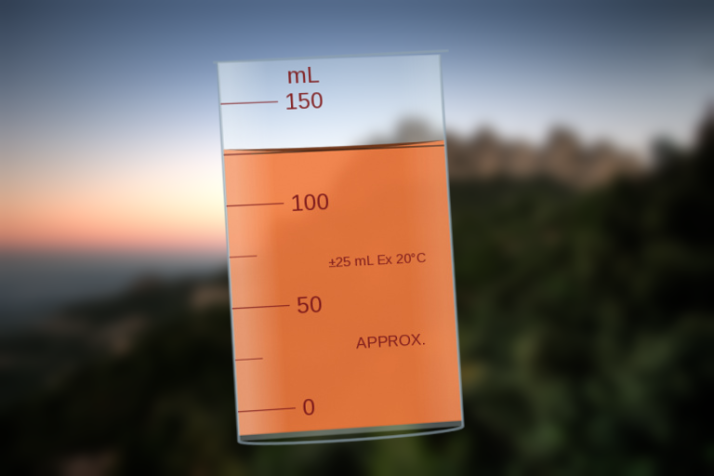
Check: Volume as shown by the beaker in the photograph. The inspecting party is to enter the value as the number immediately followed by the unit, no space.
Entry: 125mL
